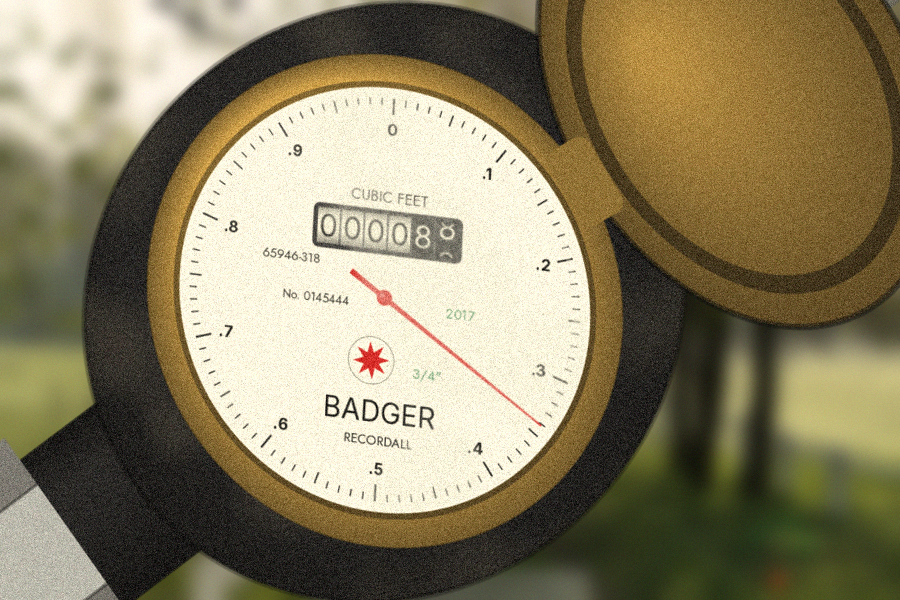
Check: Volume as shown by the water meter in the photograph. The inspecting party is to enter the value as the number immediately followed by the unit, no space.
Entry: 88.34ft³
